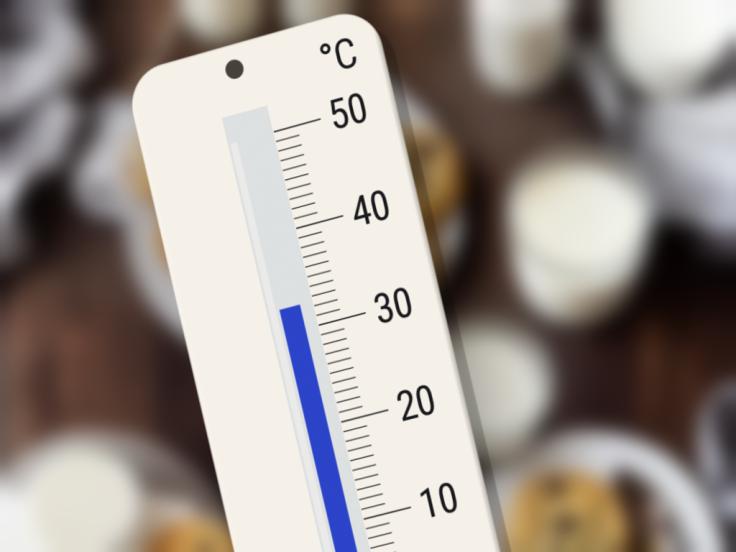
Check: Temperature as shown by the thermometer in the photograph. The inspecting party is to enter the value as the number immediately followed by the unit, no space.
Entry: 32.5°C
